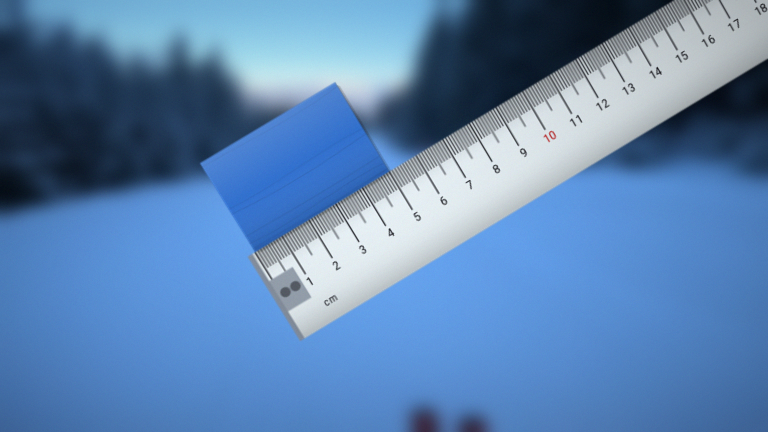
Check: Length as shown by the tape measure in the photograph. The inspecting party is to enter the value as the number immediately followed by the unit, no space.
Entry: 5cm
